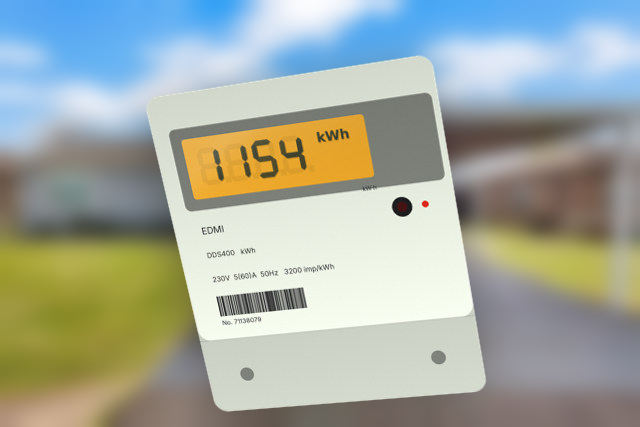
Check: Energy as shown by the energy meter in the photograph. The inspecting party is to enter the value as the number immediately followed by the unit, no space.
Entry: 1154kWh
